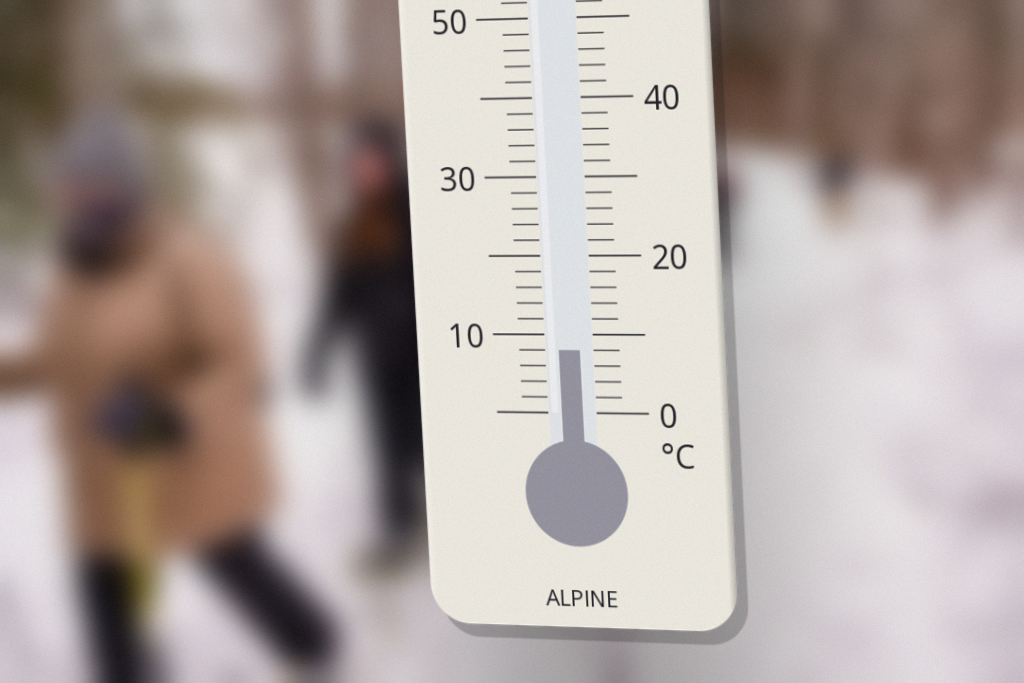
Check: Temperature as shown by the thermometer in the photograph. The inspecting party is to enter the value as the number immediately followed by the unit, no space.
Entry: 8°C
